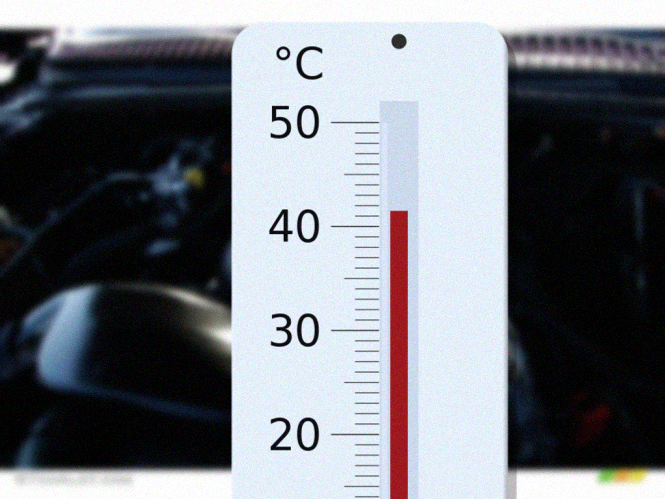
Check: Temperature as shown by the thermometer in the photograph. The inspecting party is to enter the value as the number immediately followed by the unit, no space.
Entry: 41.5°C
